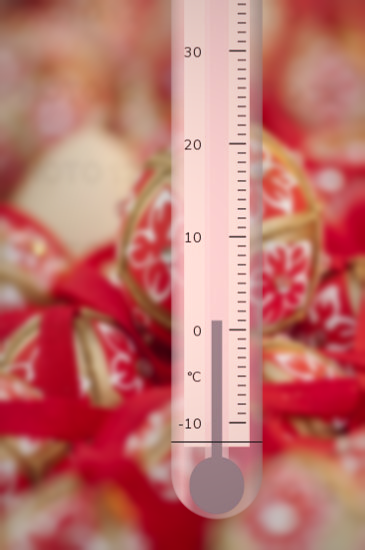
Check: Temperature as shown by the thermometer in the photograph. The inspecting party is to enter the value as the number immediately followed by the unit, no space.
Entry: 1°C
